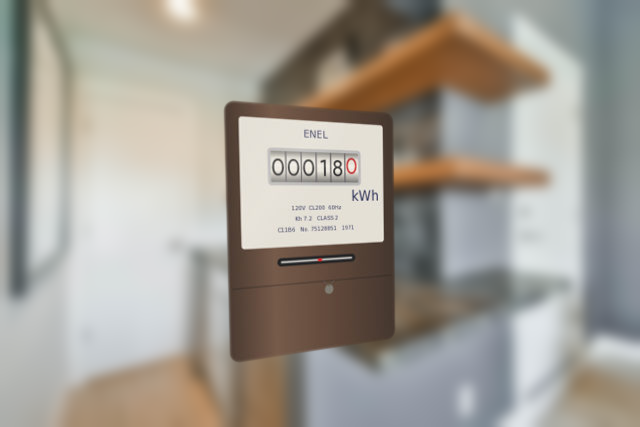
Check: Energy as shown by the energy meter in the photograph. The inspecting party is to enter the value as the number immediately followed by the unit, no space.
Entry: 18.0kWh
